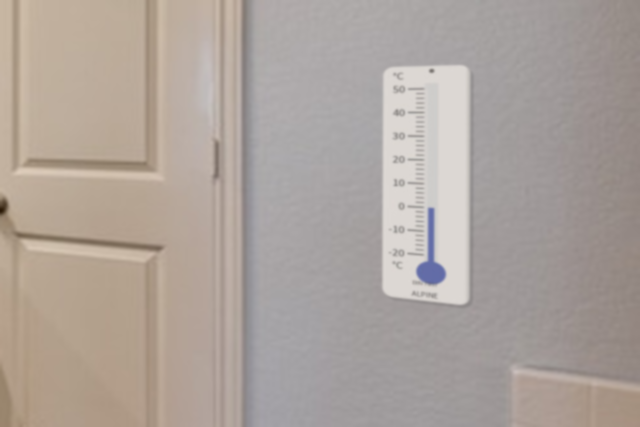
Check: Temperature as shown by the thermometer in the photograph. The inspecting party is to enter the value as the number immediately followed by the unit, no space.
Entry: 0°C
